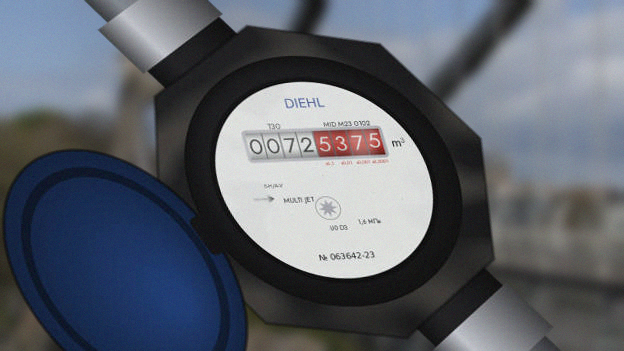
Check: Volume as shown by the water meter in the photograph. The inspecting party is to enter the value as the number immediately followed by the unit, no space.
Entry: 72.5375m³
